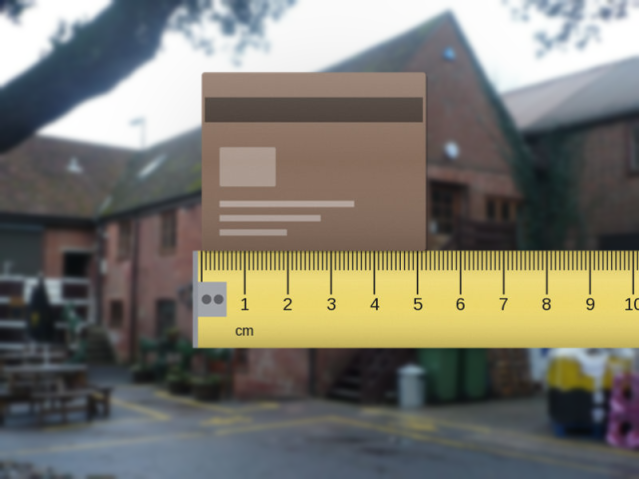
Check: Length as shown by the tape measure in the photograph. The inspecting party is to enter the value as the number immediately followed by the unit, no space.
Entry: 5.2cm
